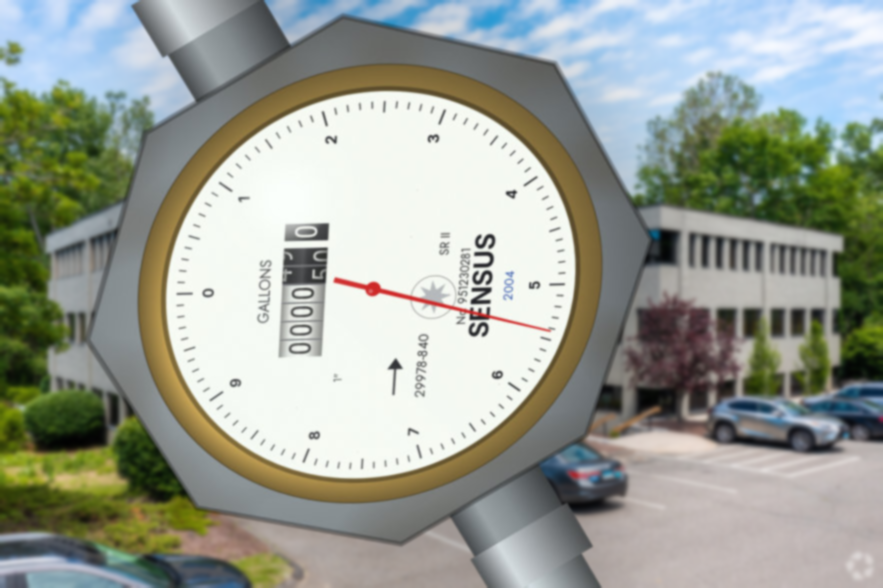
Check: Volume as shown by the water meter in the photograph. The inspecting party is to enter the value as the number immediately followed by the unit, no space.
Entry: 495.4gal
